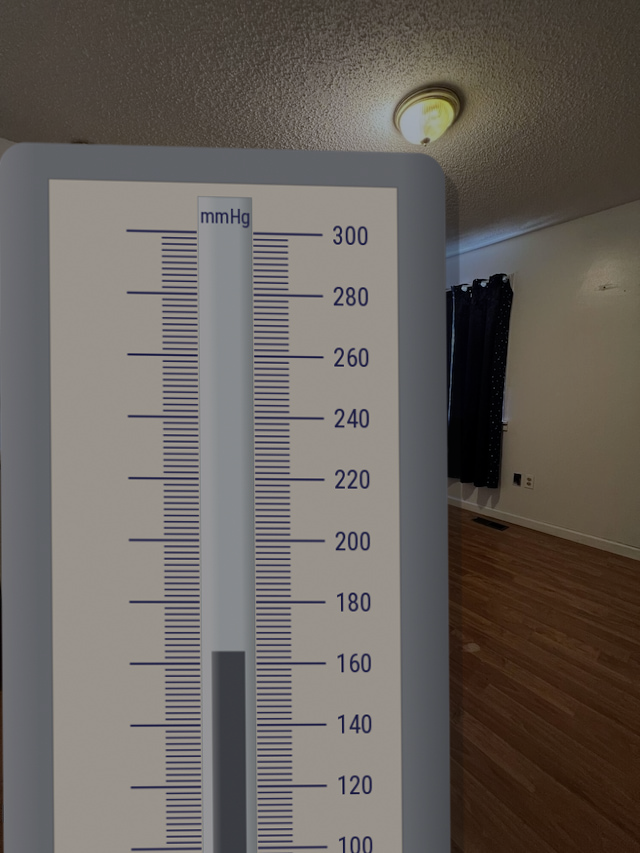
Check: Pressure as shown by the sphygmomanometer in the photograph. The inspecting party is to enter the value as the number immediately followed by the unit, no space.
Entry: 164mmHg
